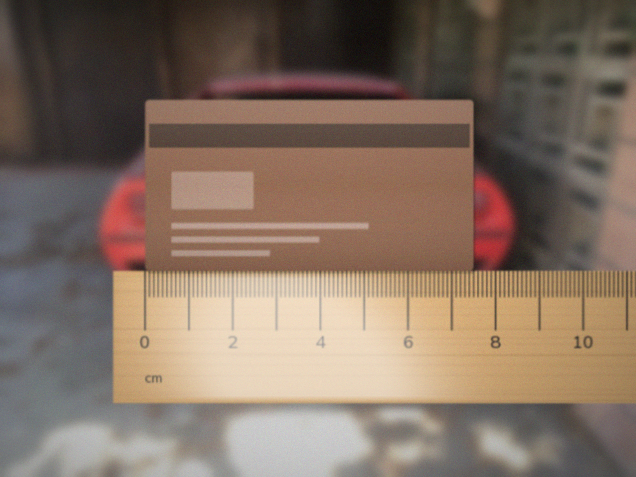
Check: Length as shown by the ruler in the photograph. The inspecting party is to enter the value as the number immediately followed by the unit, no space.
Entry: 7.5cm
